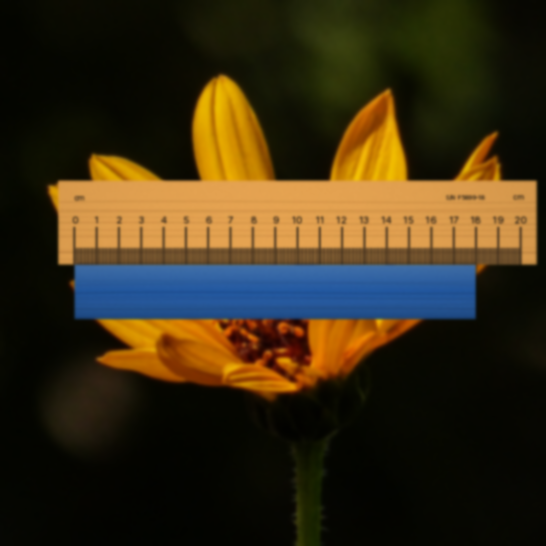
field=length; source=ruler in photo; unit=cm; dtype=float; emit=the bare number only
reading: 18
